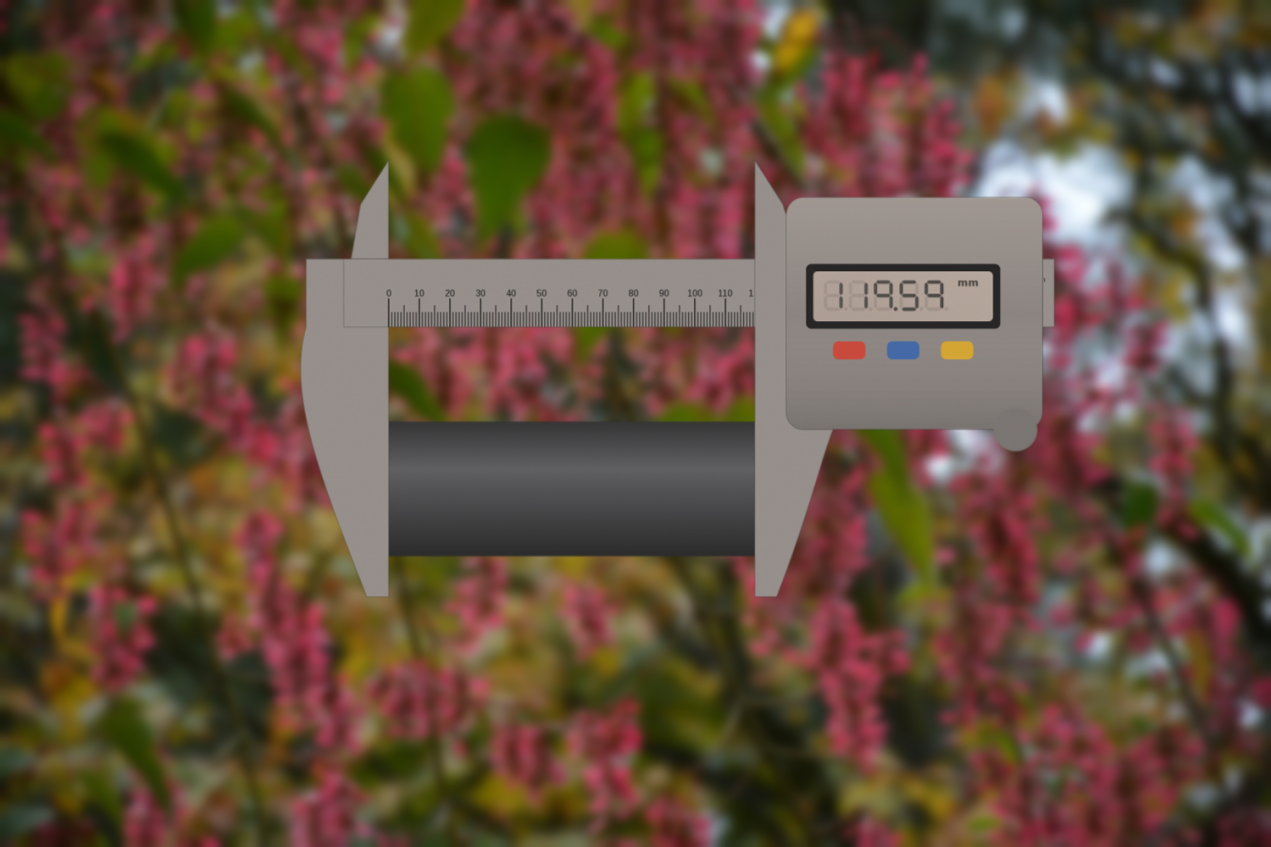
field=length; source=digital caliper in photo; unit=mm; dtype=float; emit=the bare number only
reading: 119.59
